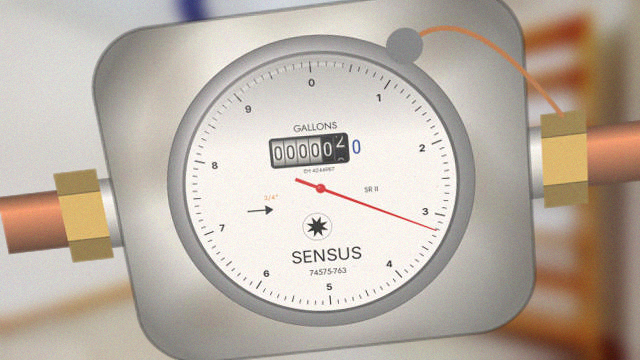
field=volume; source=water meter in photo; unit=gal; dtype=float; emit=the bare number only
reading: 23.2
